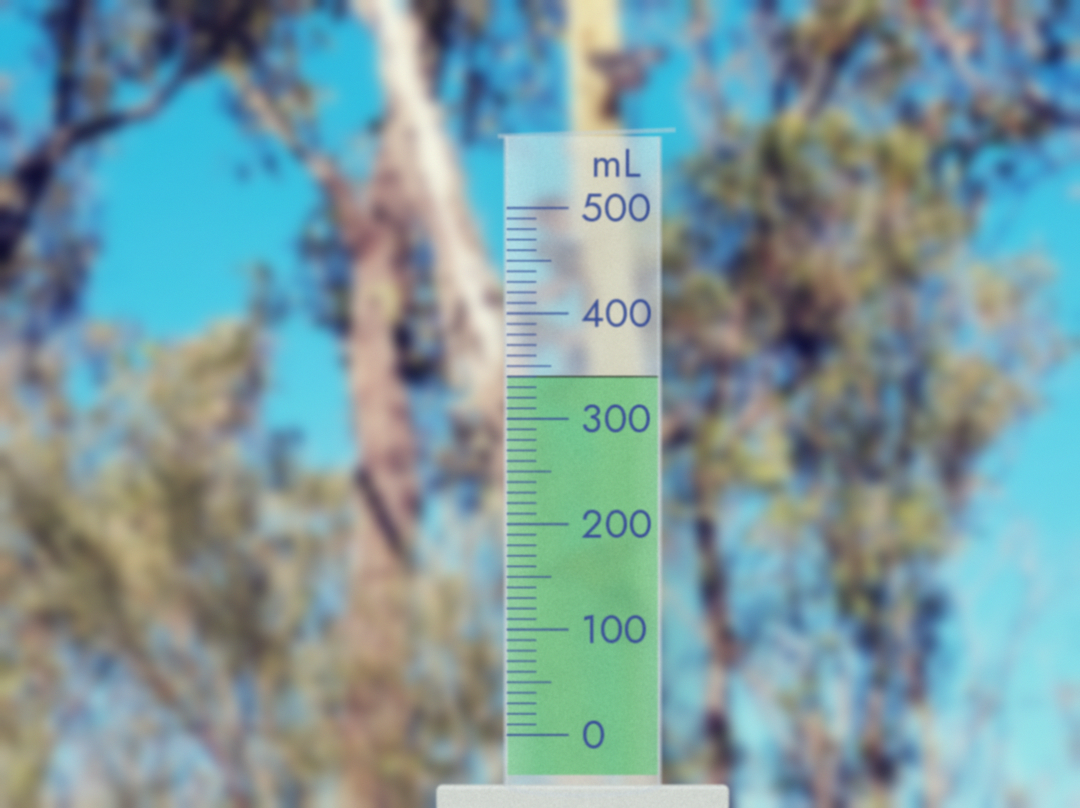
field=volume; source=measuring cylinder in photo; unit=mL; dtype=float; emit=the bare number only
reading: 340
